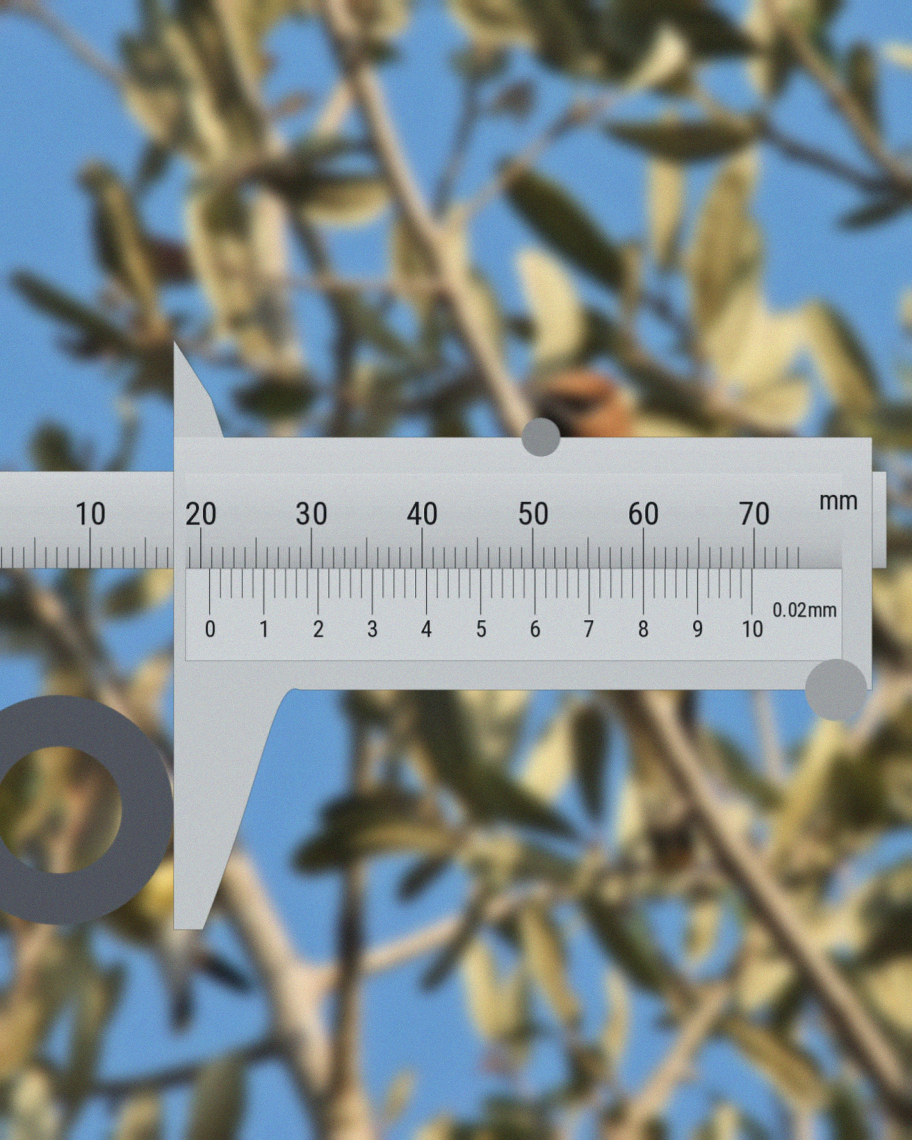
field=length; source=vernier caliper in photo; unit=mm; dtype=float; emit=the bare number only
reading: 20.8
